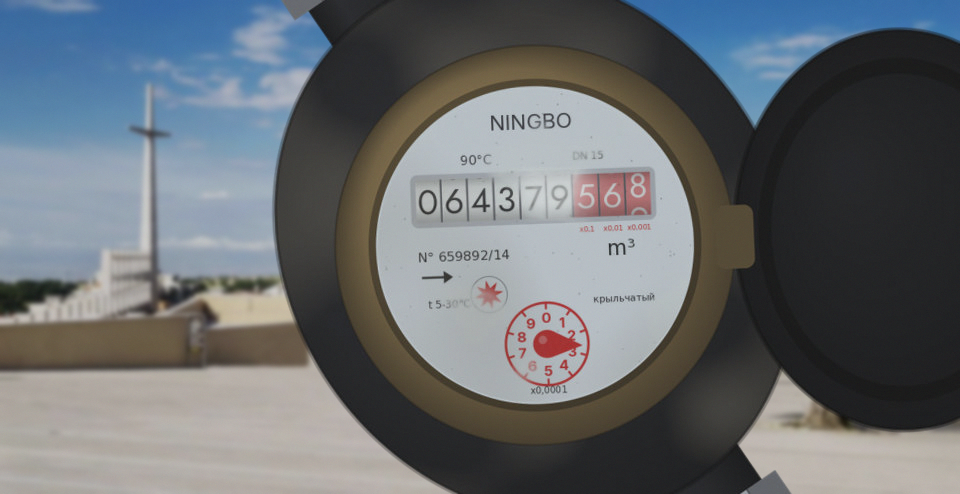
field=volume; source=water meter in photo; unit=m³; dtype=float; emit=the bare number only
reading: 64379.5682
